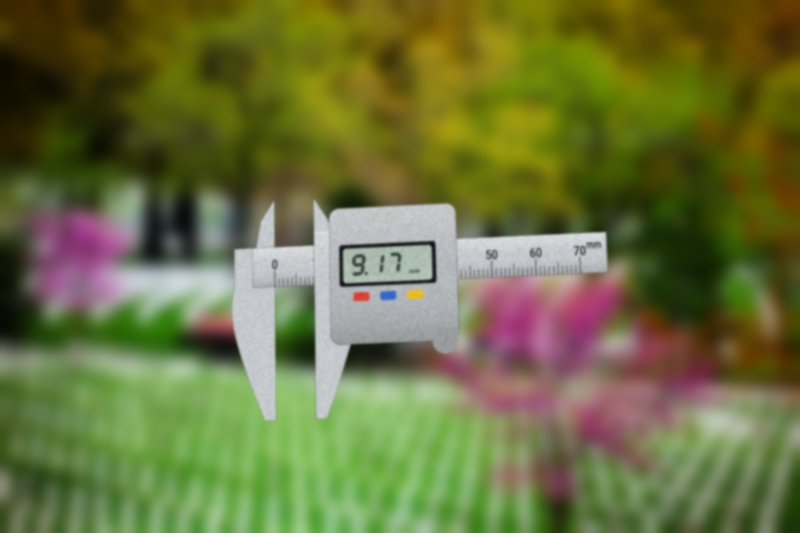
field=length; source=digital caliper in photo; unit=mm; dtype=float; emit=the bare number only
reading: 9.17
